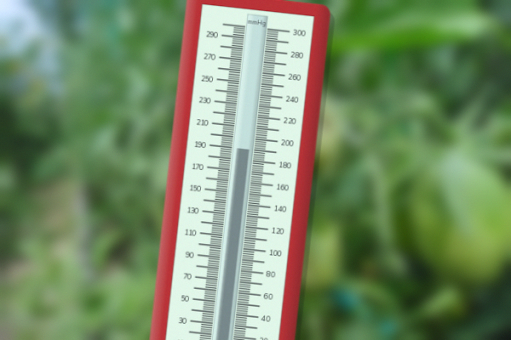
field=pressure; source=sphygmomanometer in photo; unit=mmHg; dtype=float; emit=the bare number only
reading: 190
